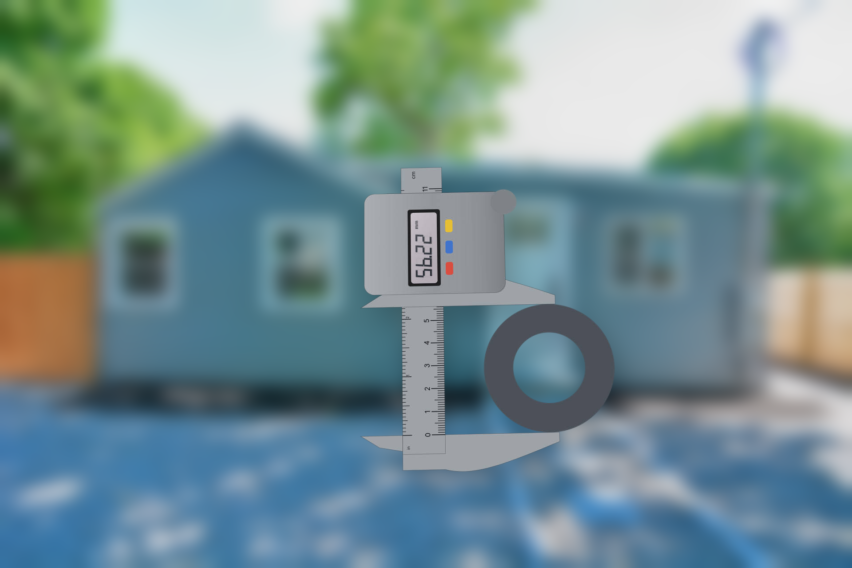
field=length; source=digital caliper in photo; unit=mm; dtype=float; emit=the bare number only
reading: 56.22
